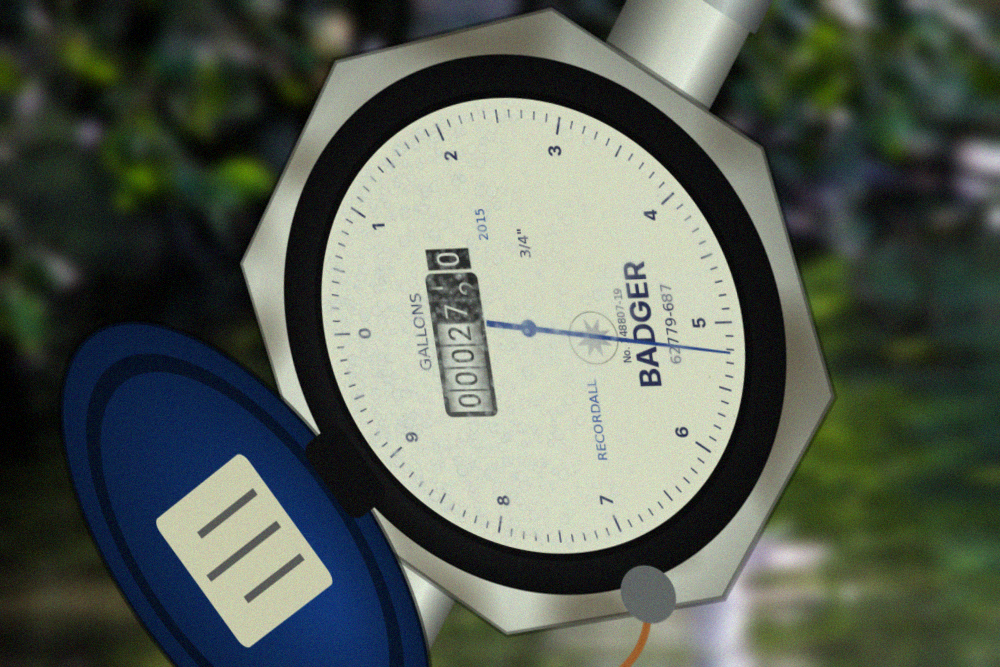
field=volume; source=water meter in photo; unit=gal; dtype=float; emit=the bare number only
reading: 2715.2
